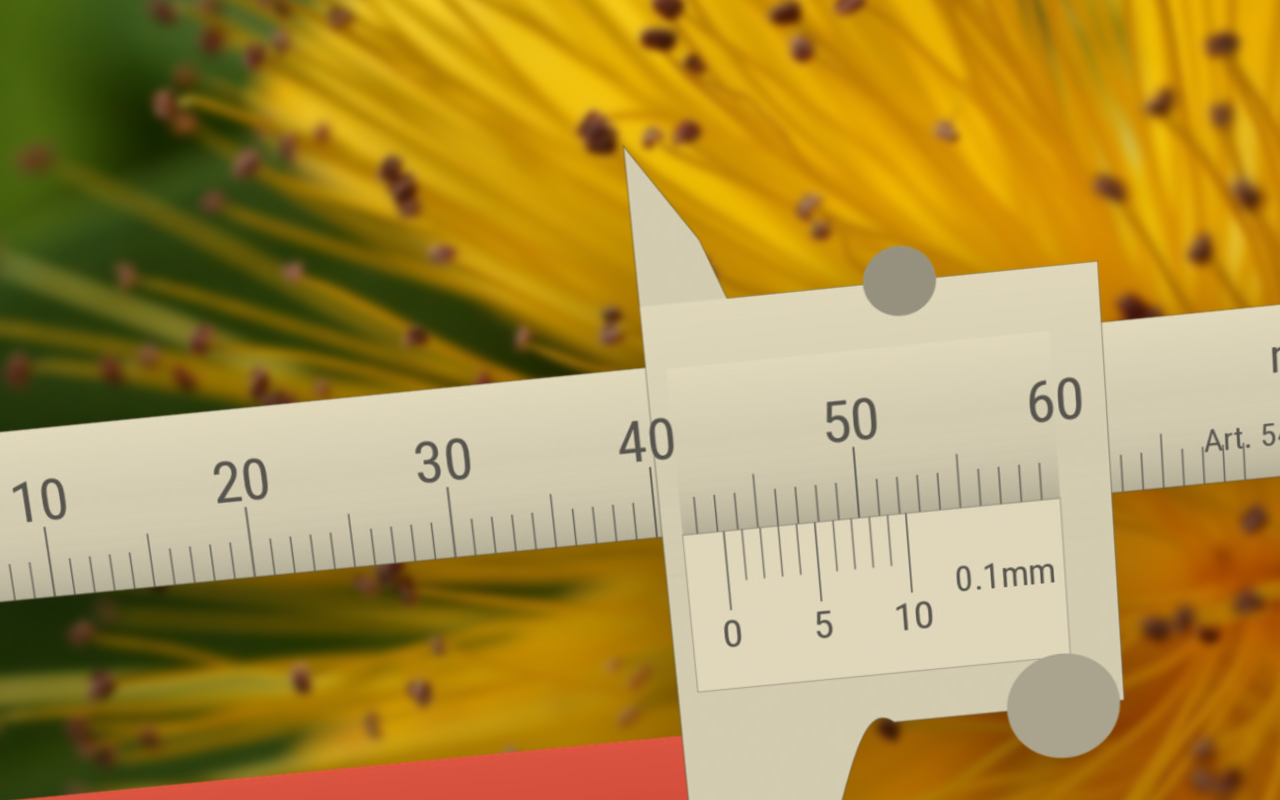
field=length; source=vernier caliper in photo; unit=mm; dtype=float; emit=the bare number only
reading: 43.3
